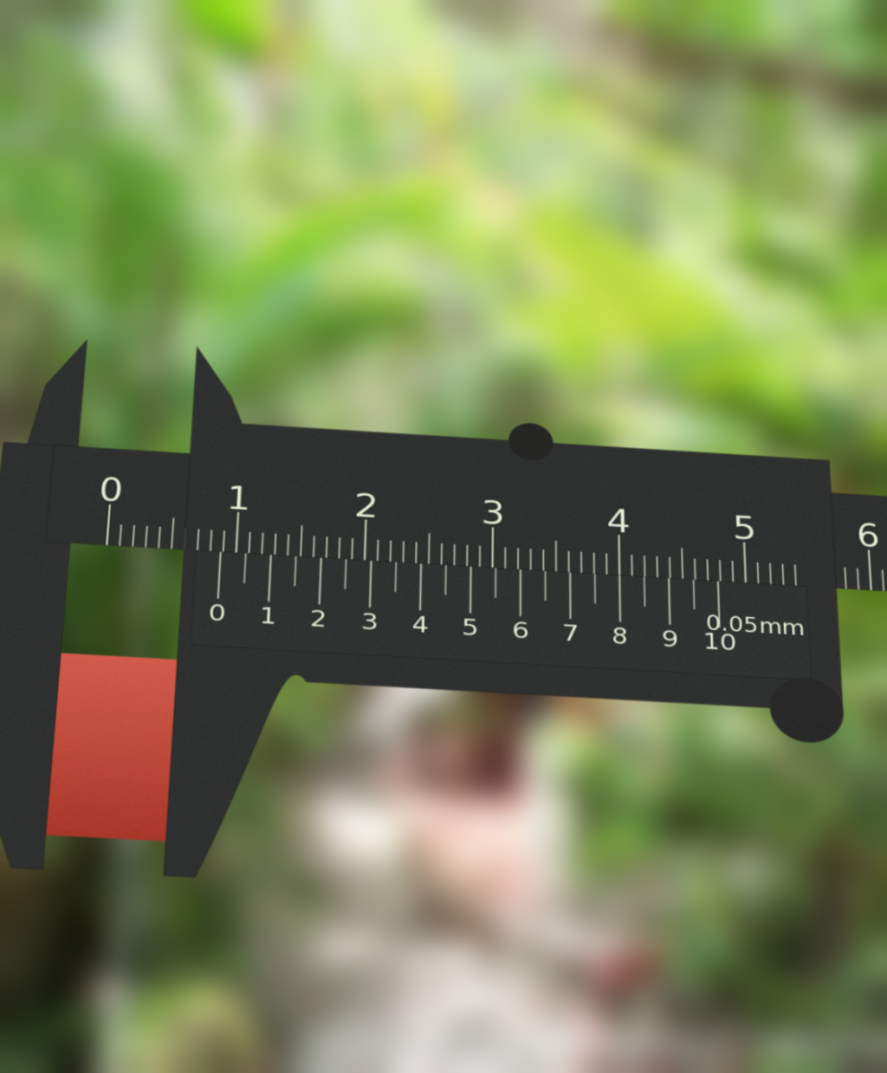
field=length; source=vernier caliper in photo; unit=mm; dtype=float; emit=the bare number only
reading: 8.8
